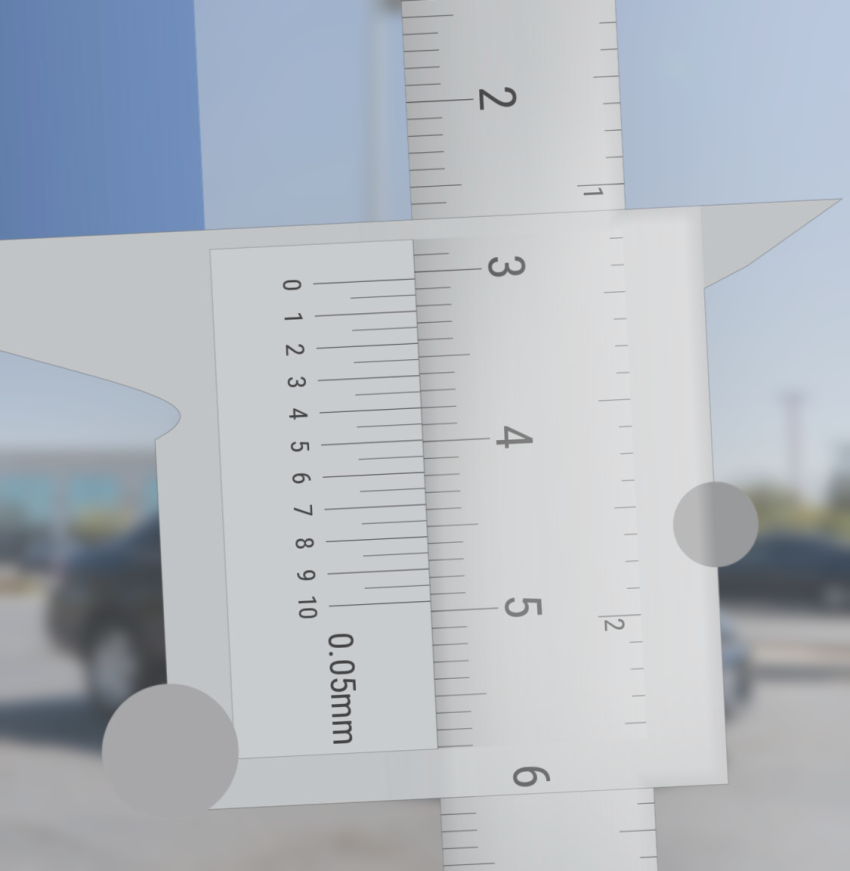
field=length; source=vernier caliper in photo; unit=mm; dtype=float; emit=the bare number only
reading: 30.4
